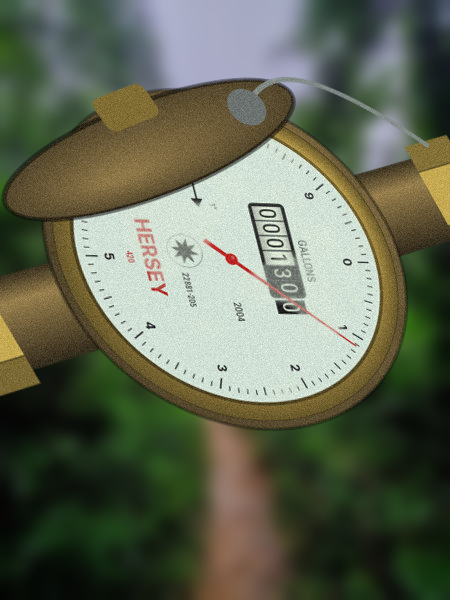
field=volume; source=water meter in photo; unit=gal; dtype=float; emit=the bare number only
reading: 1301.1
